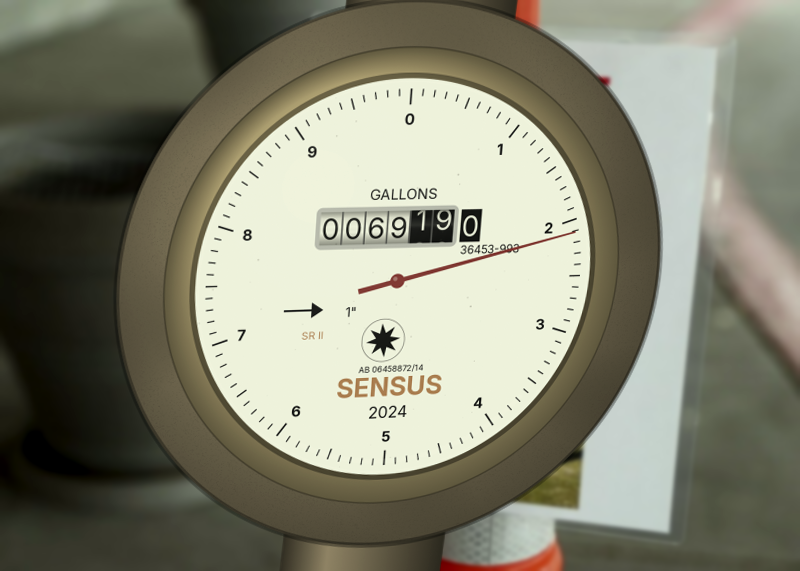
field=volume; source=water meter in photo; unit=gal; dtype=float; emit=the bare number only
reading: 69192.1
